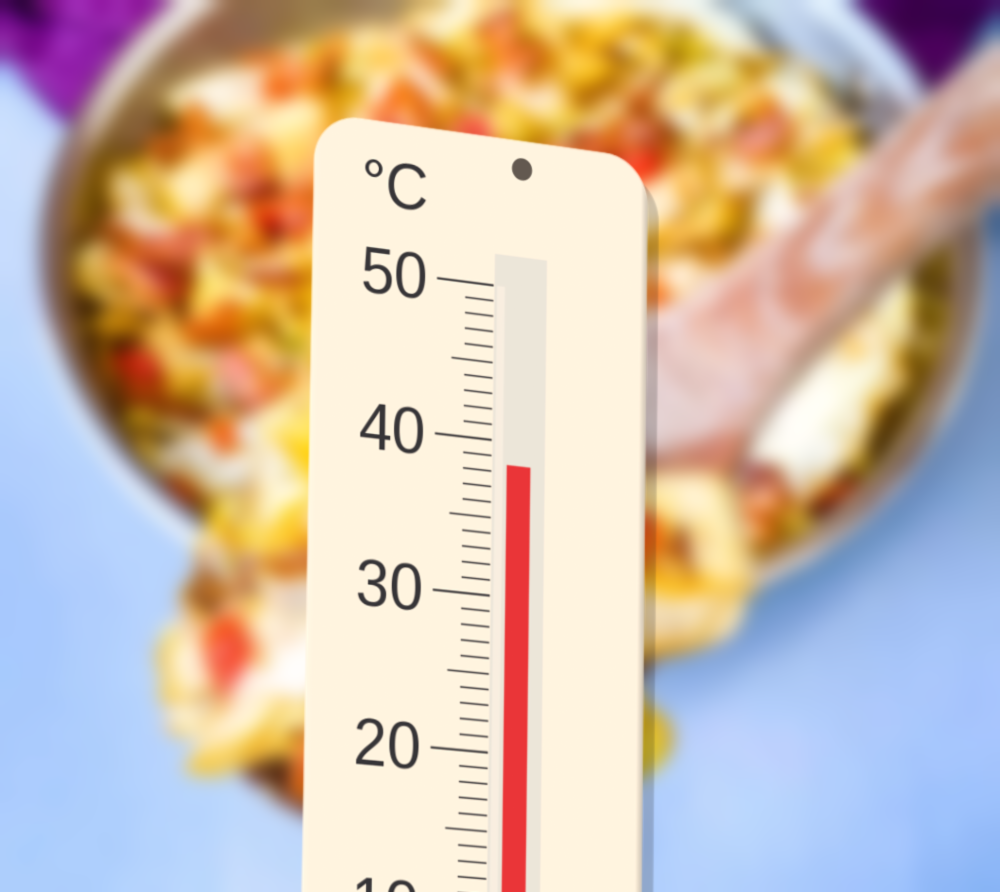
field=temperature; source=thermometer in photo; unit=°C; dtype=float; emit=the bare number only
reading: 38.5
